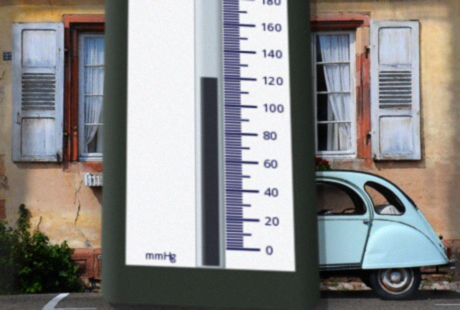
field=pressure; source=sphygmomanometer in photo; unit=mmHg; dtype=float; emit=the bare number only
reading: 120
